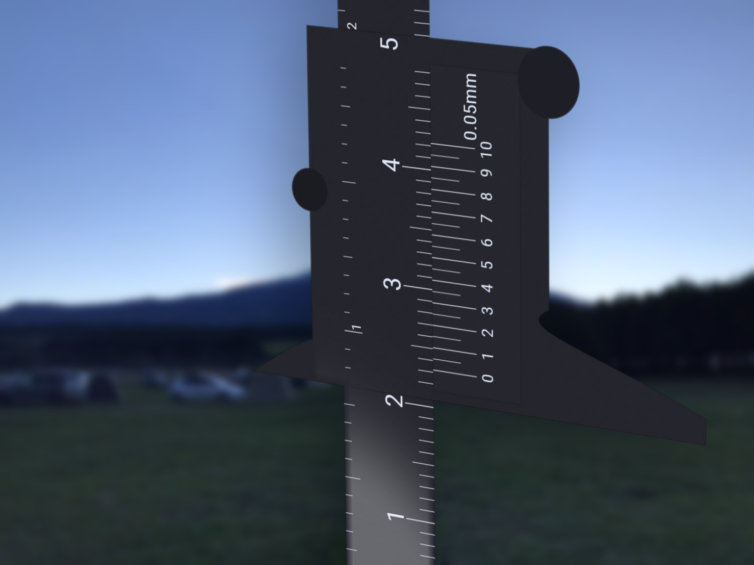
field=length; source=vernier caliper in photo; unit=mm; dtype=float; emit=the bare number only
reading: 23.2
